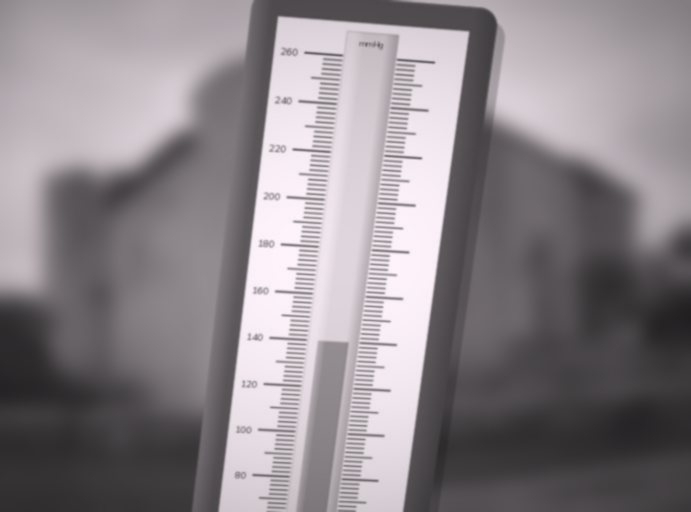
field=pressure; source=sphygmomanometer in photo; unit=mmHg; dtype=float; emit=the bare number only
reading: 140
